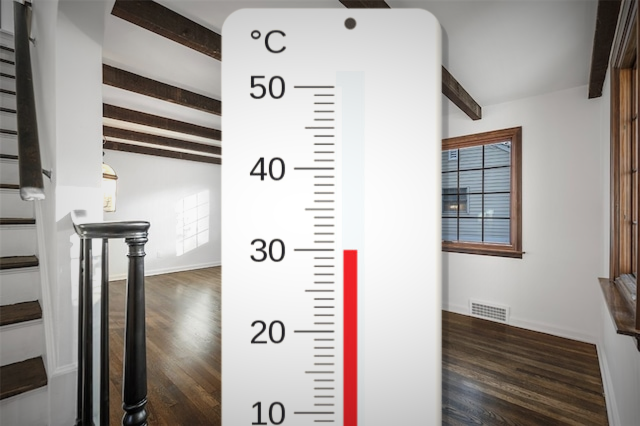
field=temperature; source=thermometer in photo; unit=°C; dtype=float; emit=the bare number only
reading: 30
